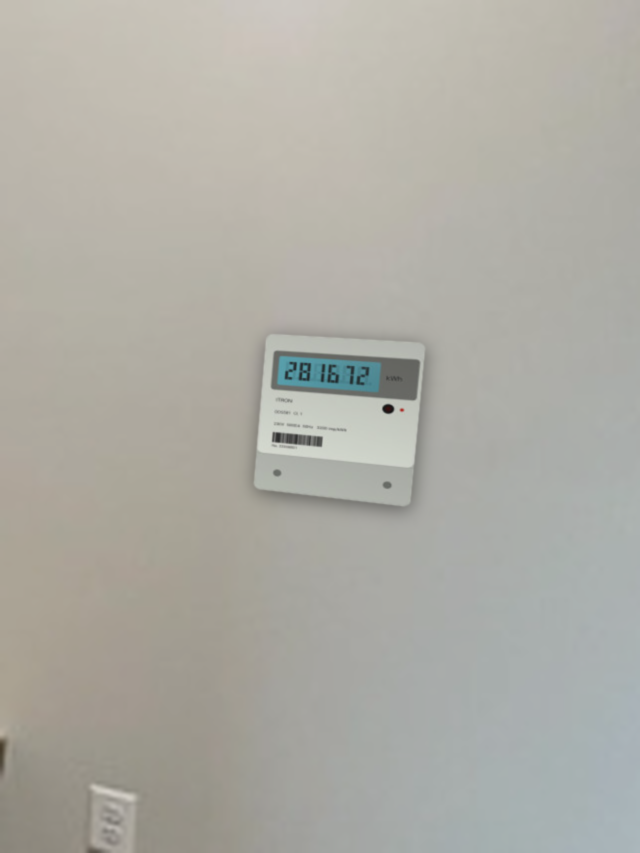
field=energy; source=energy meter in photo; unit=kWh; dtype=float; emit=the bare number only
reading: 281672
